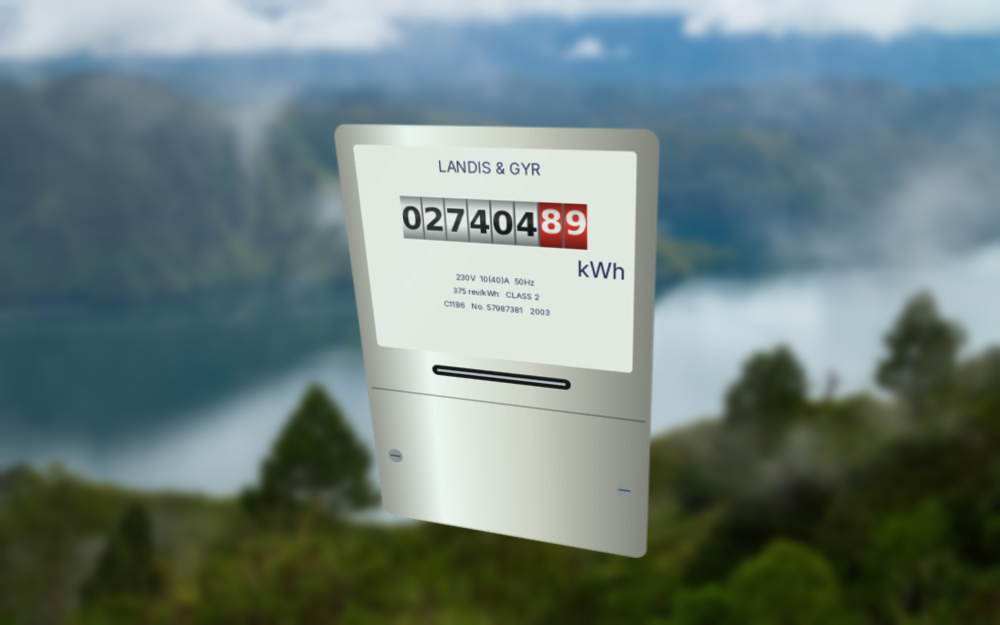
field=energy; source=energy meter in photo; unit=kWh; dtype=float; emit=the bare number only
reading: 27404.89
